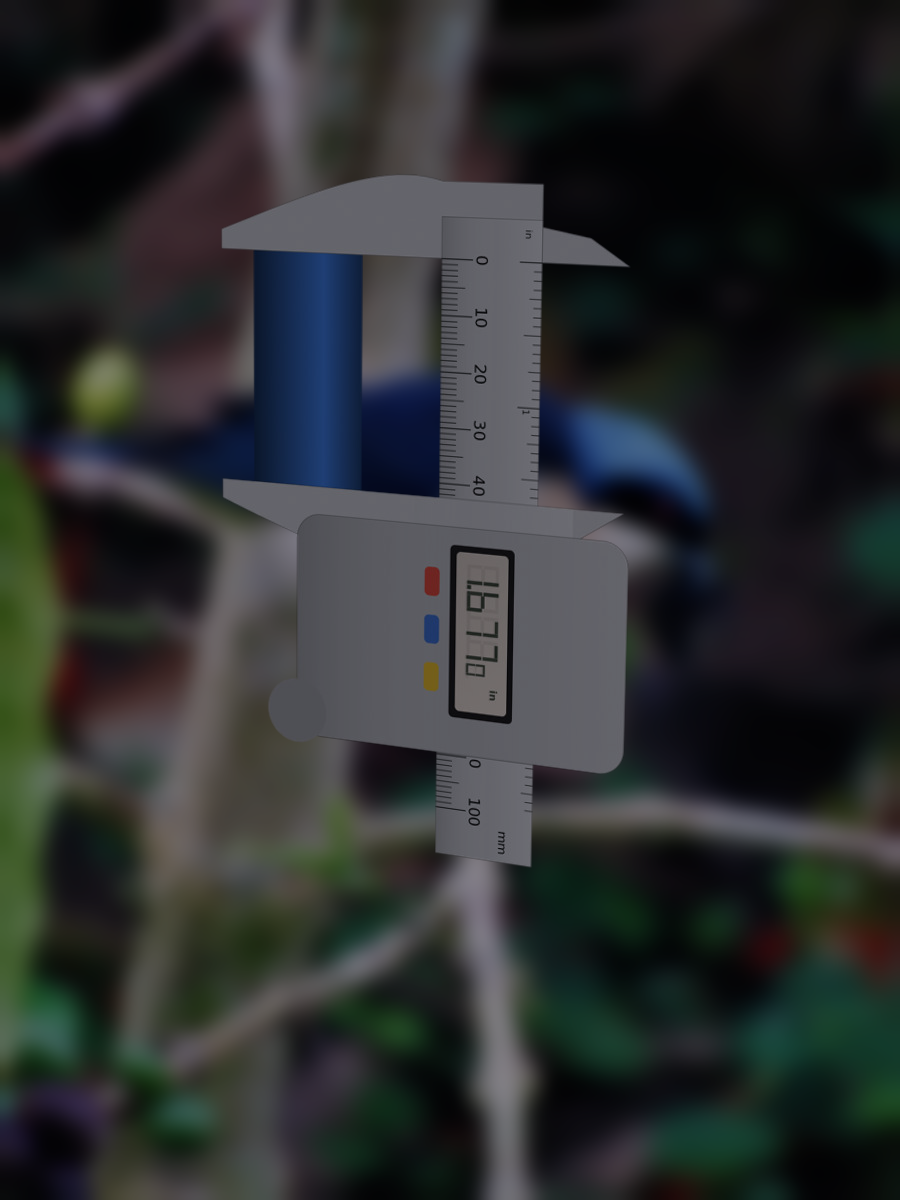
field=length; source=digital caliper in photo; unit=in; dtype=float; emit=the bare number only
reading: 1.6770
